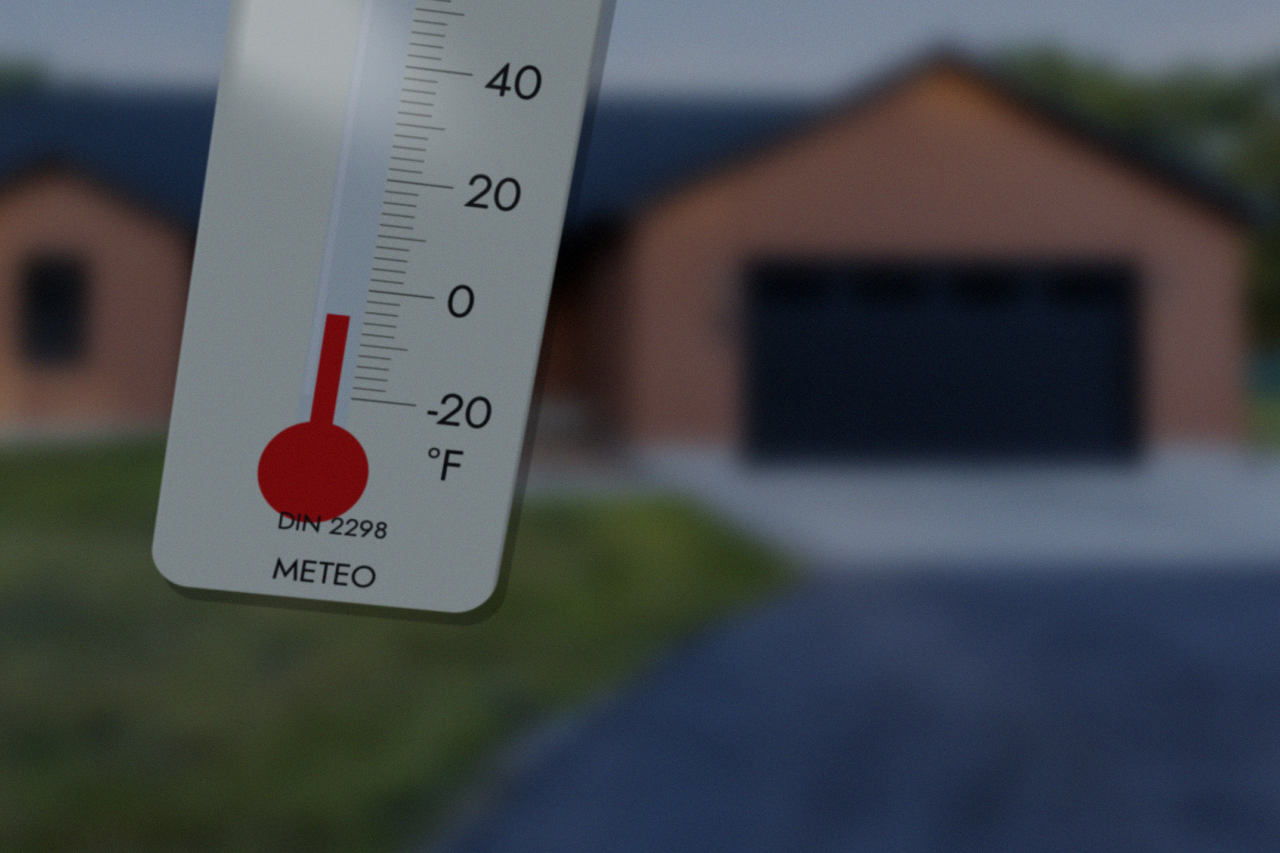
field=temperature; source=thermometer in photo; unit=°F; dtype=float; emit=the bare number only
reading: -5
